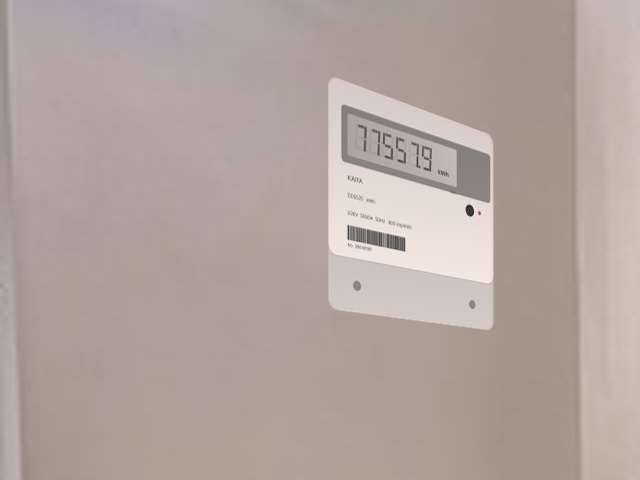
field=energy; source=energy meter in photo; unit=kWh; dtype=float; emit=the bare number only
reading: 77557.9
